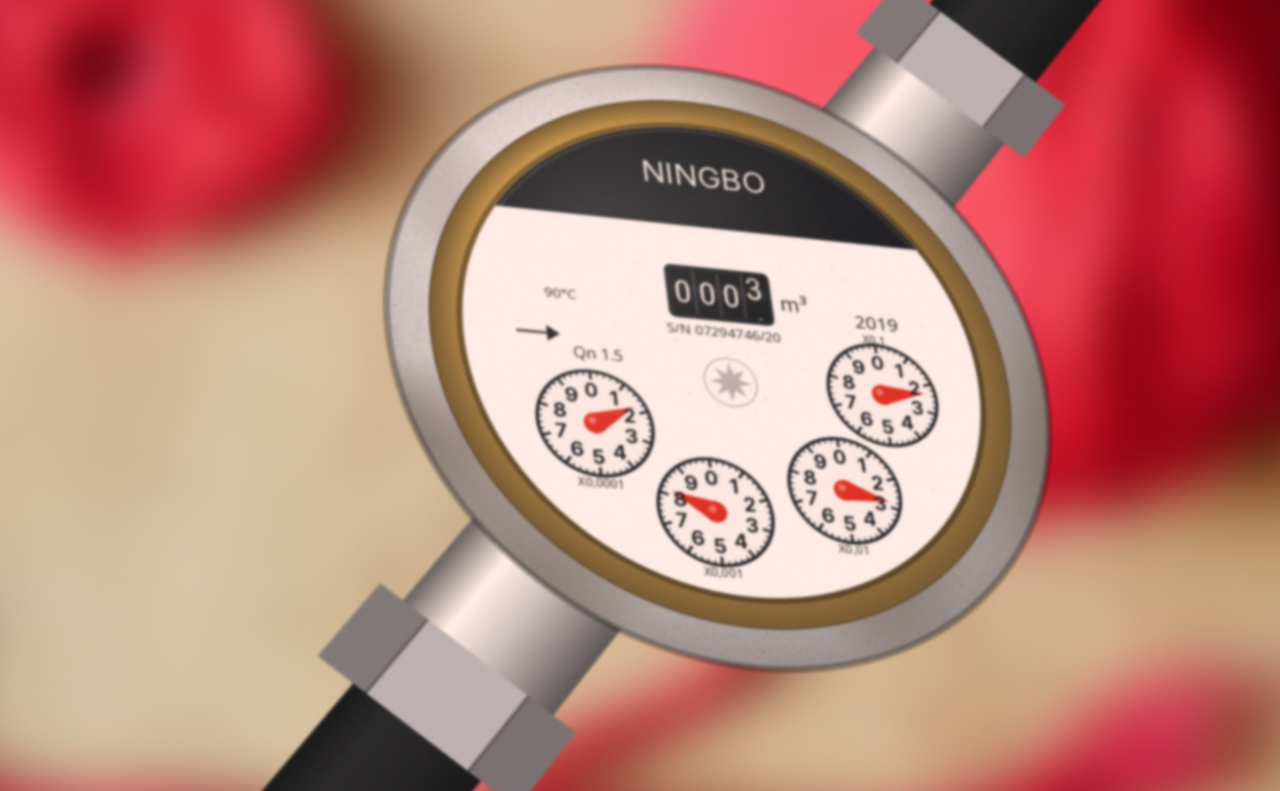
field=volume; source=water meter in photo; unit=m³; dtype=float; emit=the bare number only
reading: 3.2281
